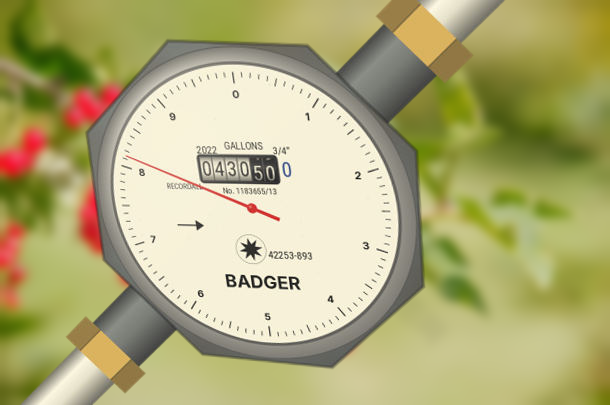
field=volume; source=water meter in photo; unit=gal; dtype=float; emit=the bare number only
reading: 430498.1
